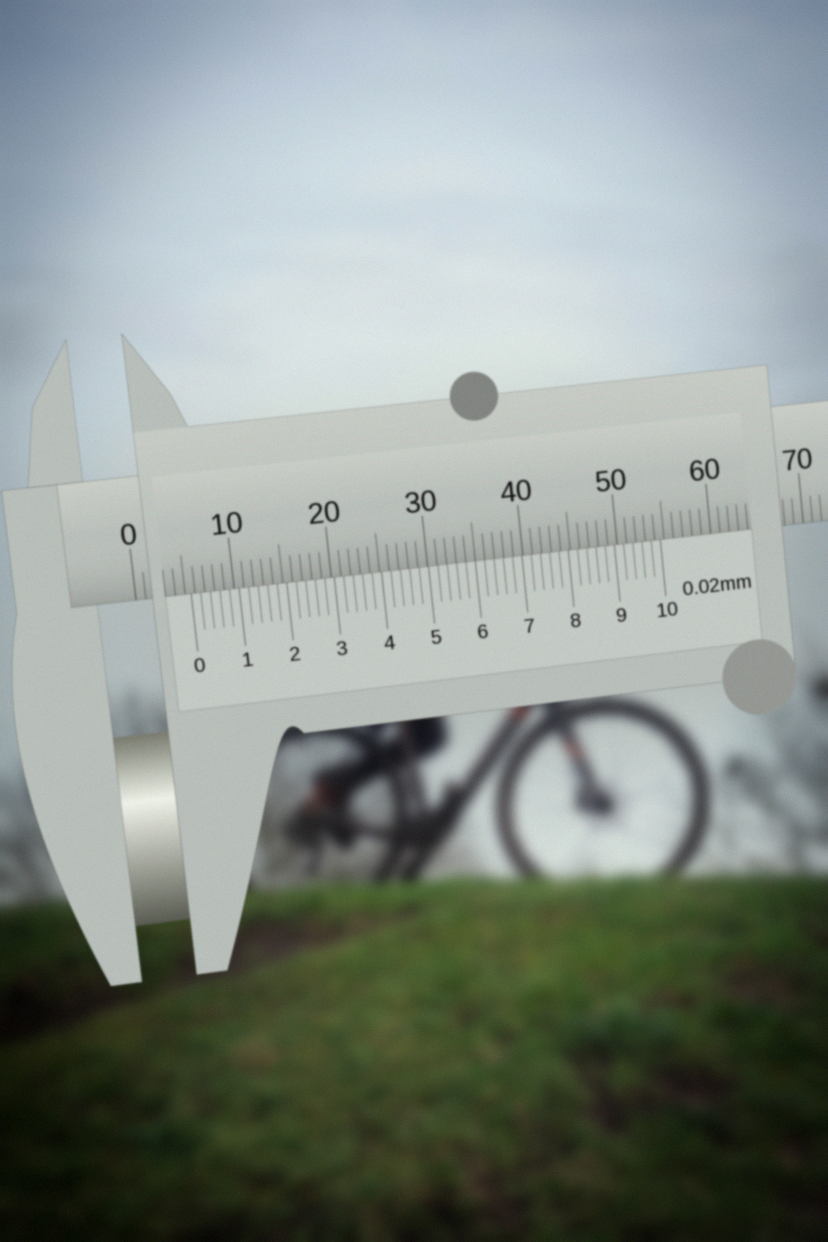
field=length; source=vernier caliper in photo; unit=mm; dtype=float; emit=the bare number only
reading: 5.6
